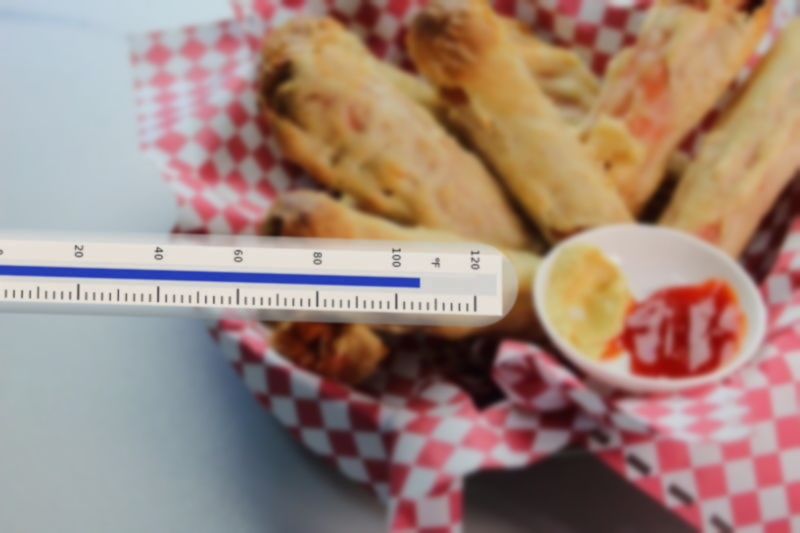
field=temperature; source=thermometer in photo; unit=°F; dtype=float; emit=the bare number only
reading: 106
